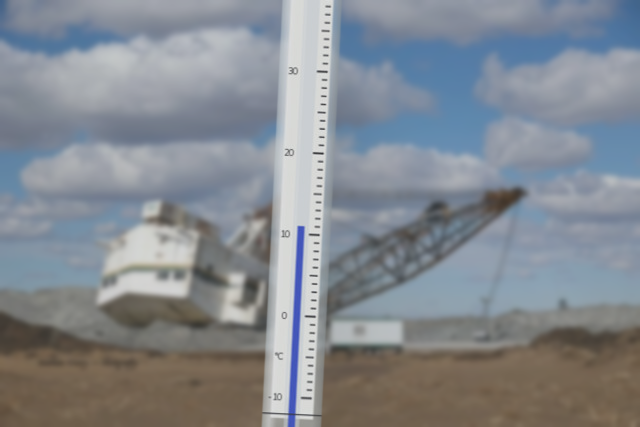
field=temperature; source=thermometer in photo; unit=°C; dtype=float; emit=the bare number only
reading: 11
